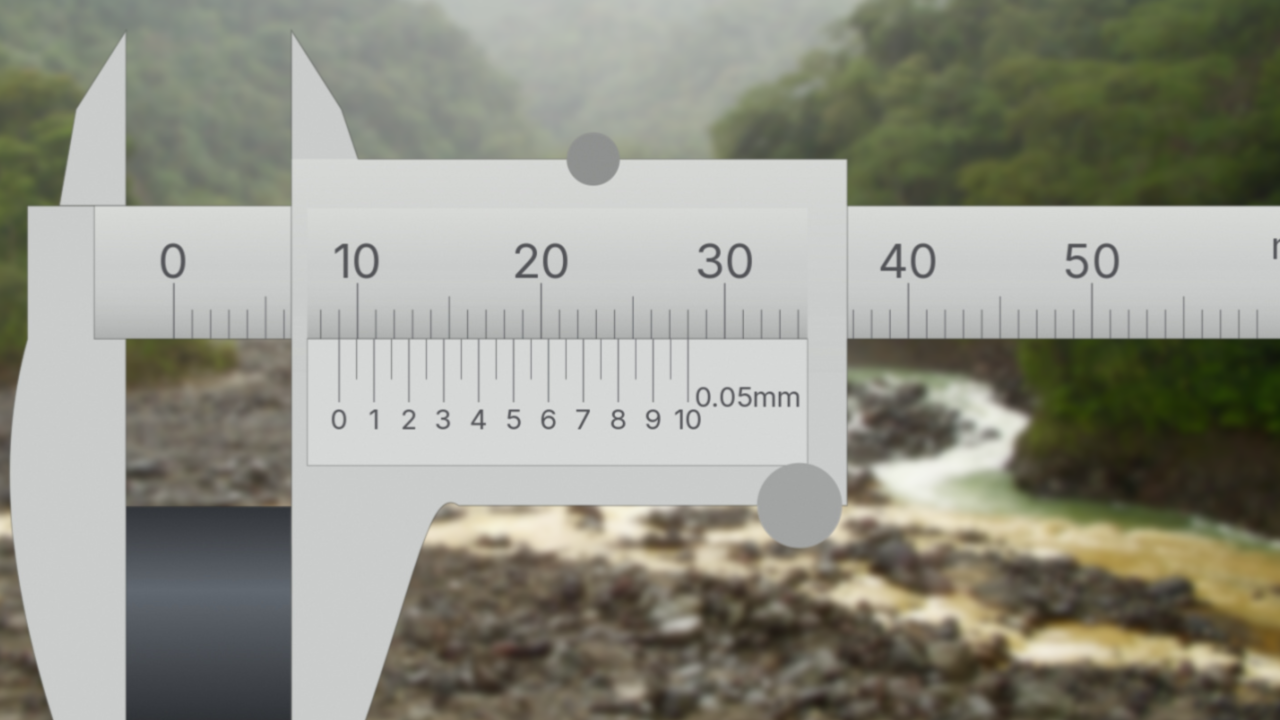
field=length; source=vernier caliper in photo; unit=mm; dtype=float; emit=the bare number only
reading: 9.0
